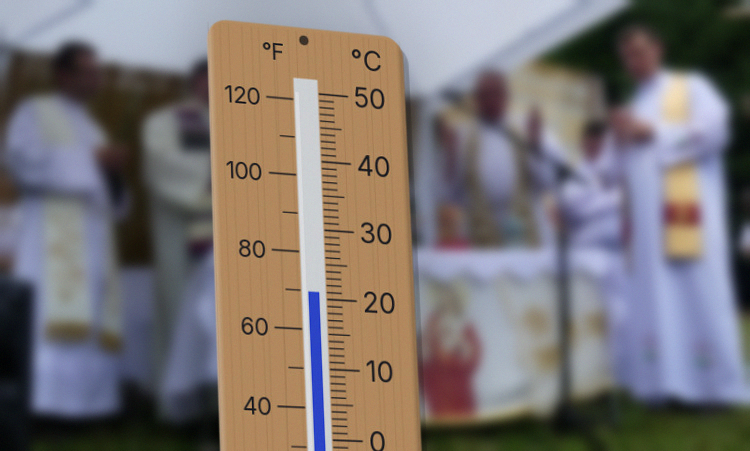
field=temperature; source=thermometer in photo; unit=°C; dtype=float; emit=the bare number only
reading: 21
